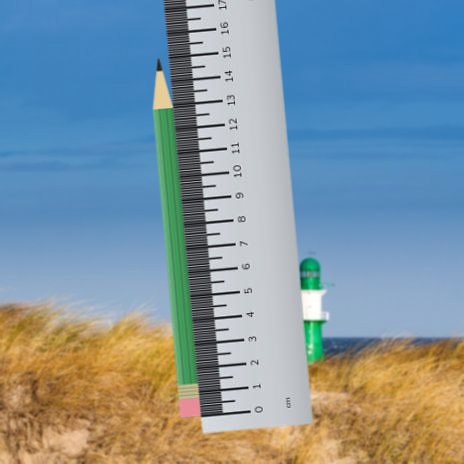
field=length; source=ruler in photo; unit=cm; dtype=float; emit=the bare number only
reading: 15
